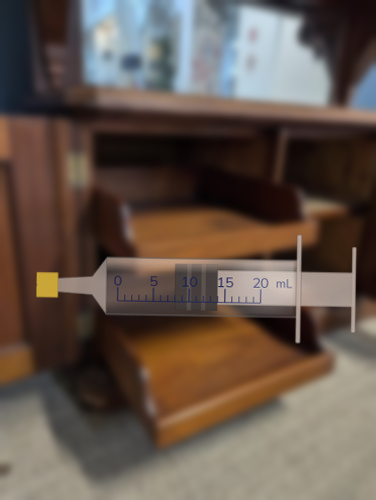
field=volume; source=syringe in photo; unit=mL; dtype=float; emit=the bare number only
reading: 8
